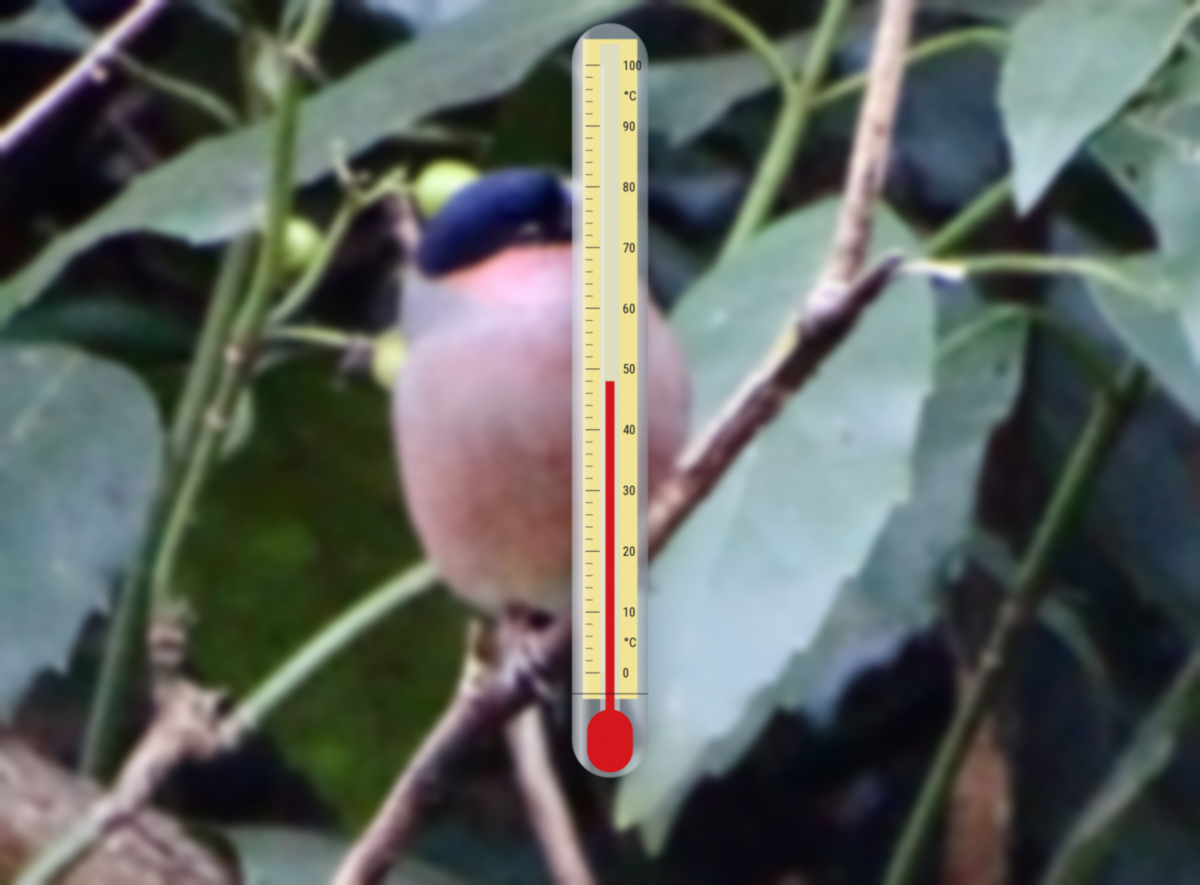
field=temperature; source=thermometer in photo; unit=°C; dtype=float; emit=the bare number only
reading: 48
